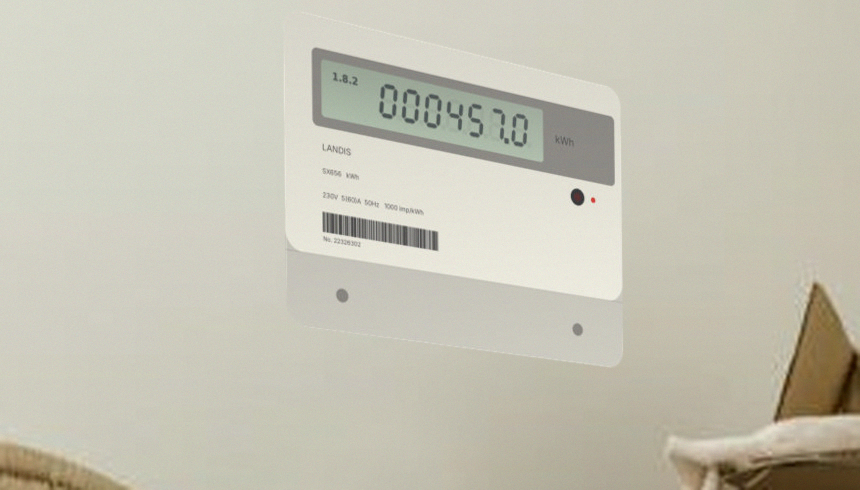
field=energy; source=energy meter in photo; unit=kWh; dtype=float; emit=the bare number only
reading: 457.0
